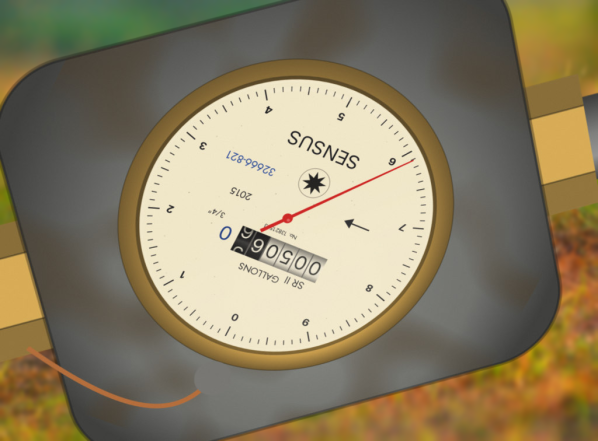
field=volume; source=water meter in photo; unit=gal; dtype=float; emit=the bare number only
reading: 50656.1
